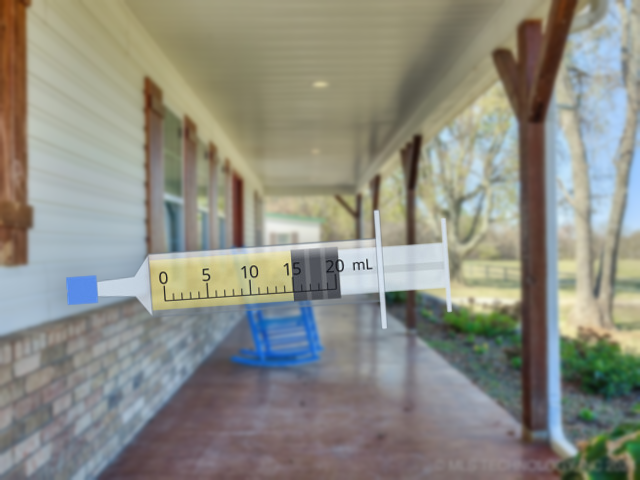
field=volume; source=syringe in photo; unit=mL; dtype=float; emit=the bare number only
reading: 15
